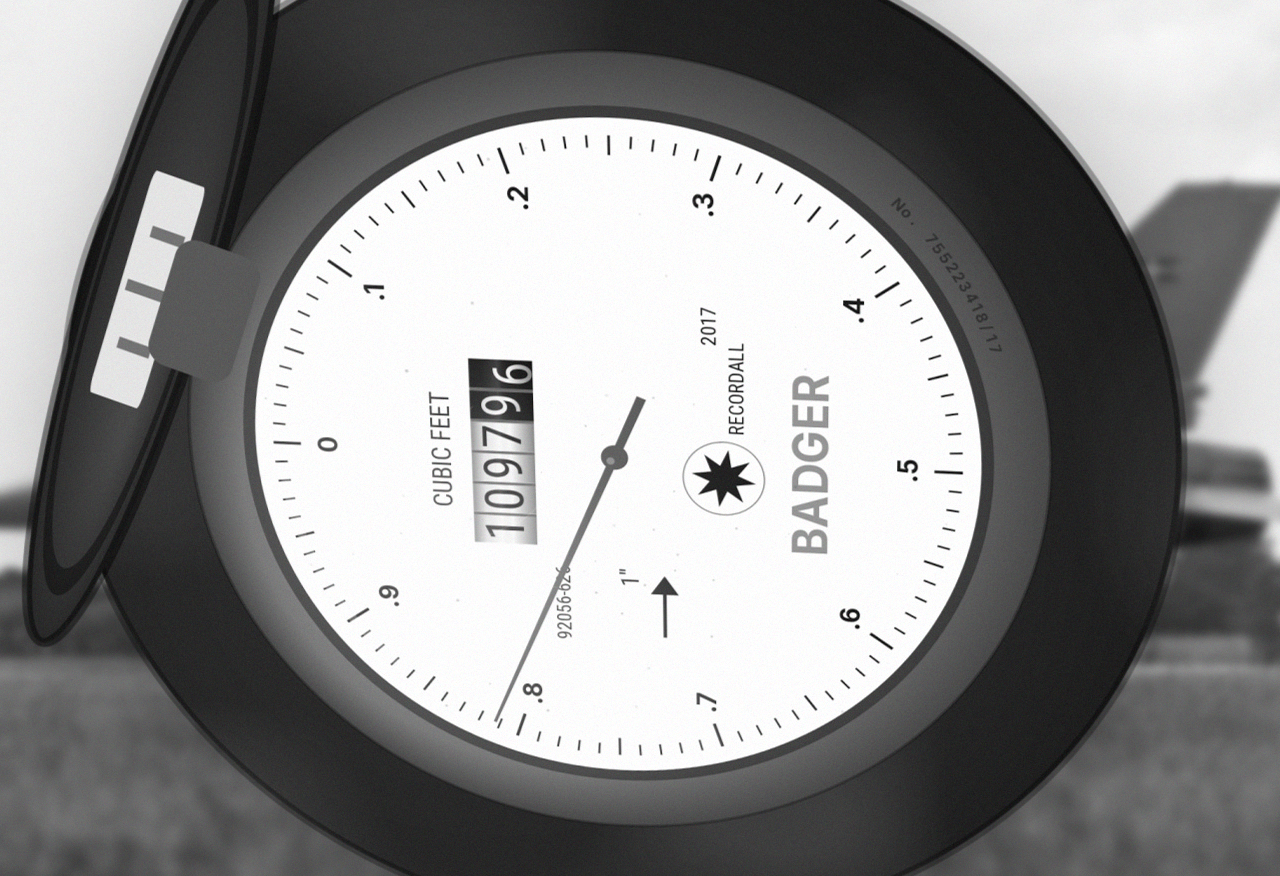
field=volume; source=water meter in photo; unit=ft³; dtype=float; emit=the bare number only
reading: 109795.81
